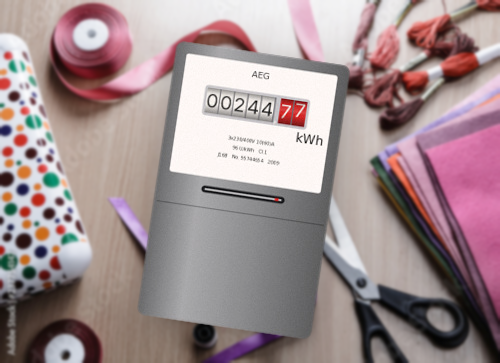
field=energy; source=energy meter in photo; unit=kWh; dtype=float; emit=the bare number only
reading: 244.77
